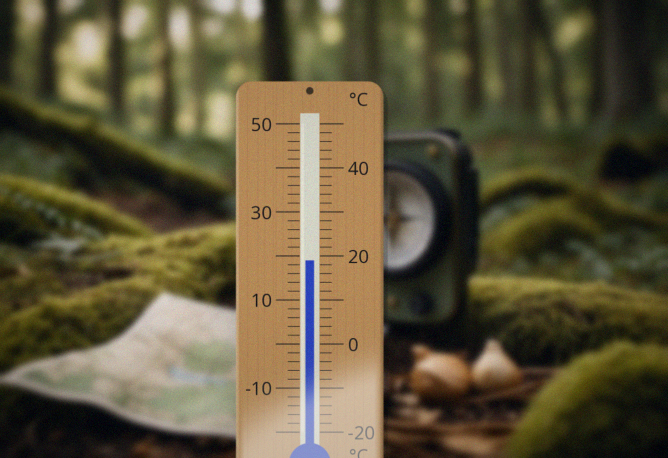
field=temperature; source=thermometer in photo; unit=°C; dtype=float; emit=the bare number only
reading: 19
